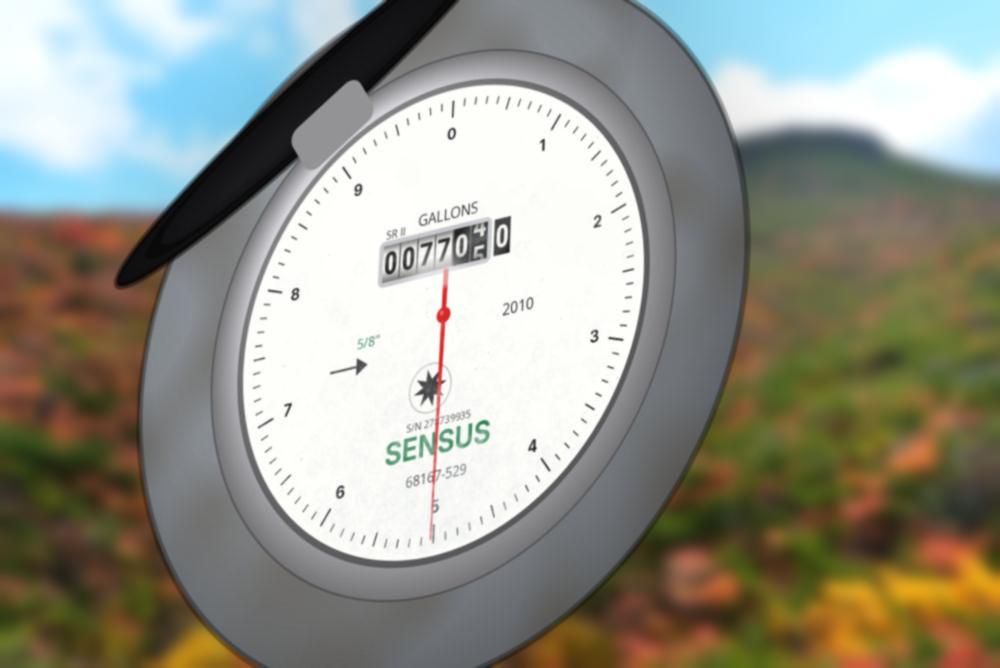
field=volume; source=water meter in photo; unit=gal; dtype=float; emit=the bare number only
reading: 77045.0
